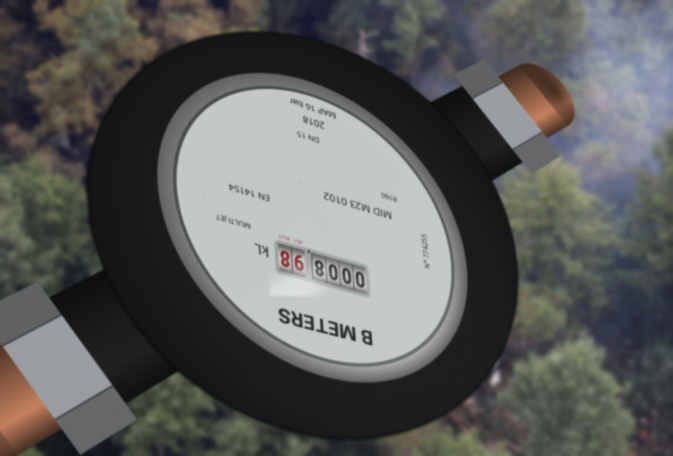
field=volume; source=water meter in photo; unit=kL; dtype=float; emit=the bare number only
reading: 8.98
